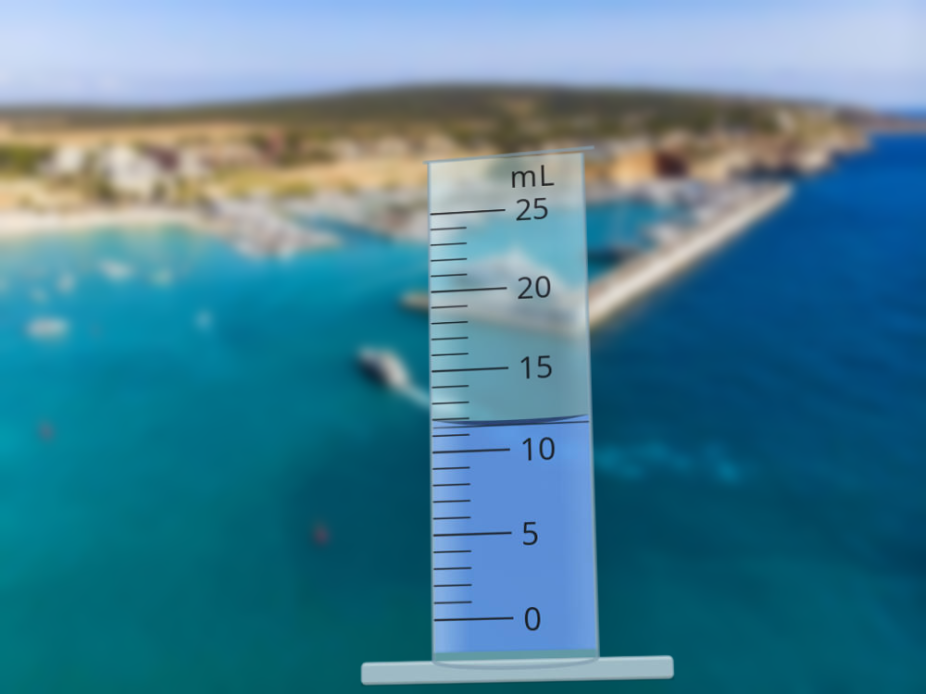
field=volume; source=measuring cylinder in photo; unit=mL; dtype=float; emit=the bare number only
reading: 11.5
